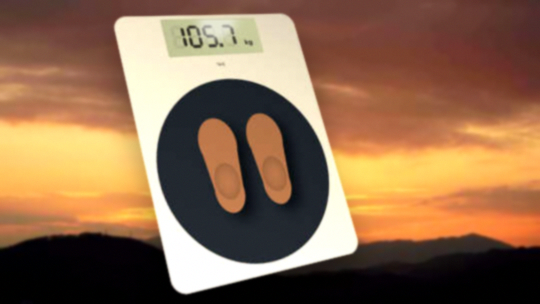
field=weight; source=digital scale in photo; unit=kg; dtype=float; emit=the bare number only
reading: 105.7
